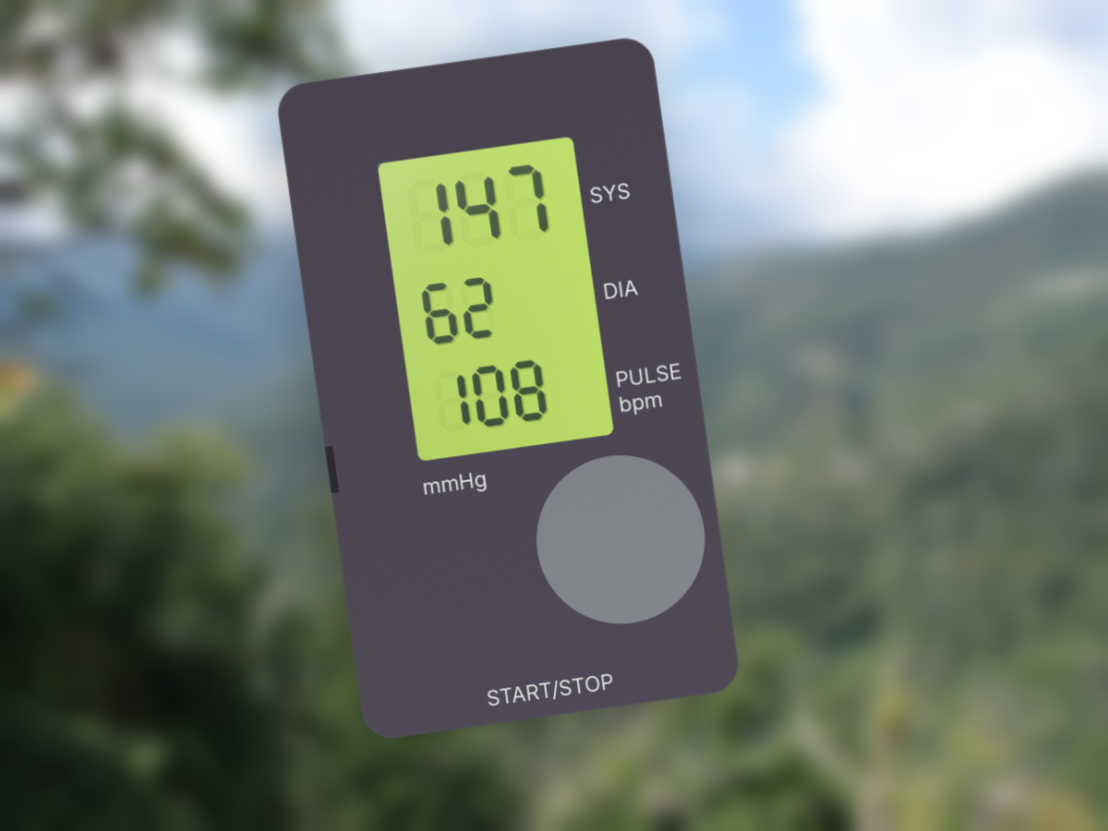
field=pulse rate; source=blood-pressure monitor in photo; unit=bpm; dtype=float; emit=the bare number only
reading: 108
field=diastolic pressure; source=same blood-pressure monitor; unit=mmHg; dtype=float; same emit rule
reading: 62
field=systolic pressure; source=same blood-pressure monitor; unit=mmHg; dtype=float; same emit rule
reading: 147
